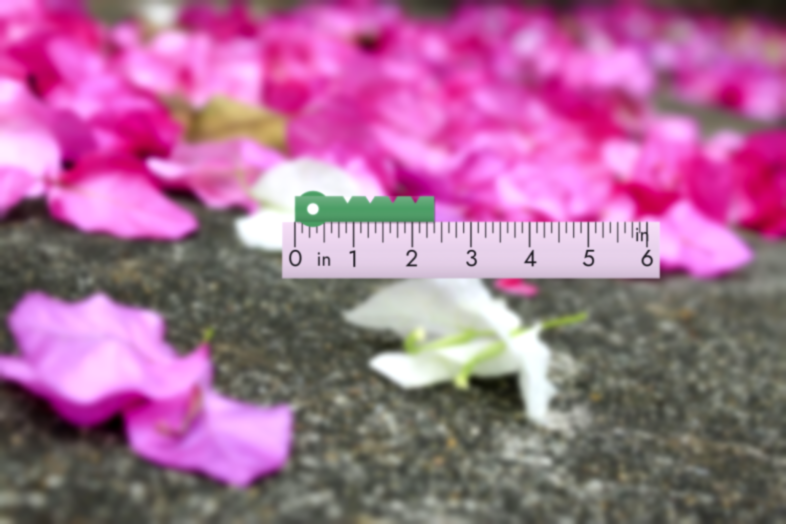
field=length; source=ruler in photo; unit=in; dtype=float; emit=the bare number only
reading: 2.375
